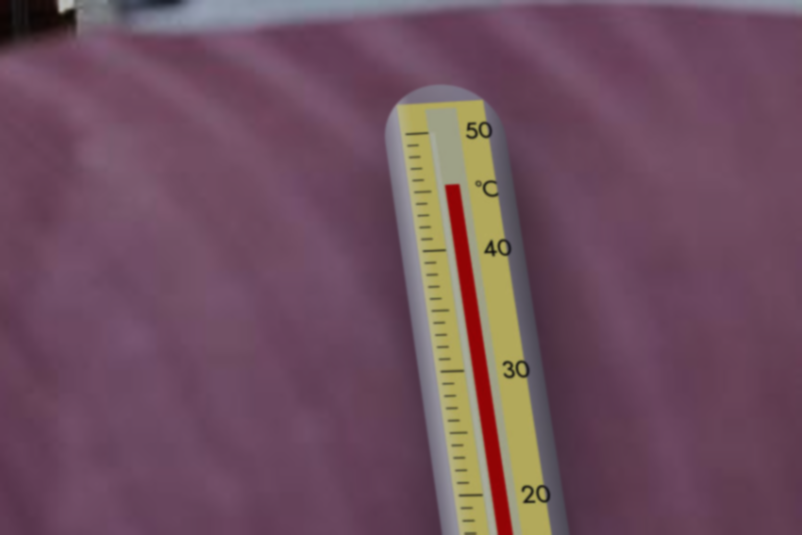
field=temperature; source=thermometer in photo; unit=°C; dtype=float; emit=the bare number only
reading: 45.5
